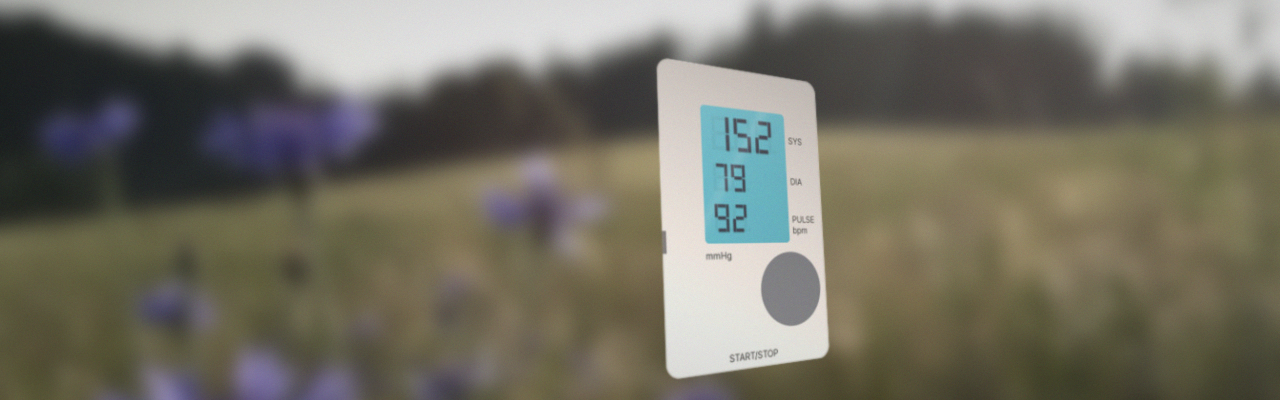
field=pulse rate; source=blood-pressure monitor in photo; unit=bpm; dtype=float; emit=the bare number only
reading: 92
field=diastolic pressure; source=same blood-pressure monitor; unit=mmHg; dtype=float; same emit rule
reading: 79
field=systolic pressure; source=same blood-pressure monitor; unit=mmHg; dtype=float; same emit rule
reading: 152
